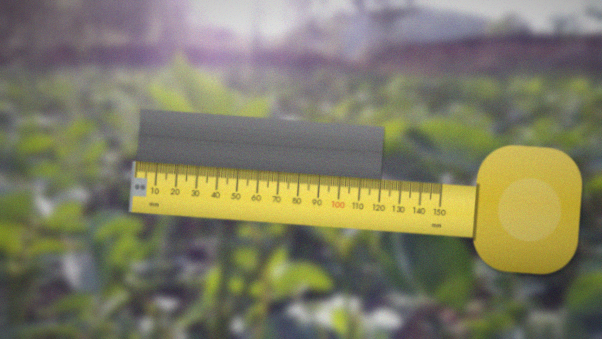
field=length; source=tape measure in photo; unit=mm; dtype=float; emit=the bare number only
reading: 120
